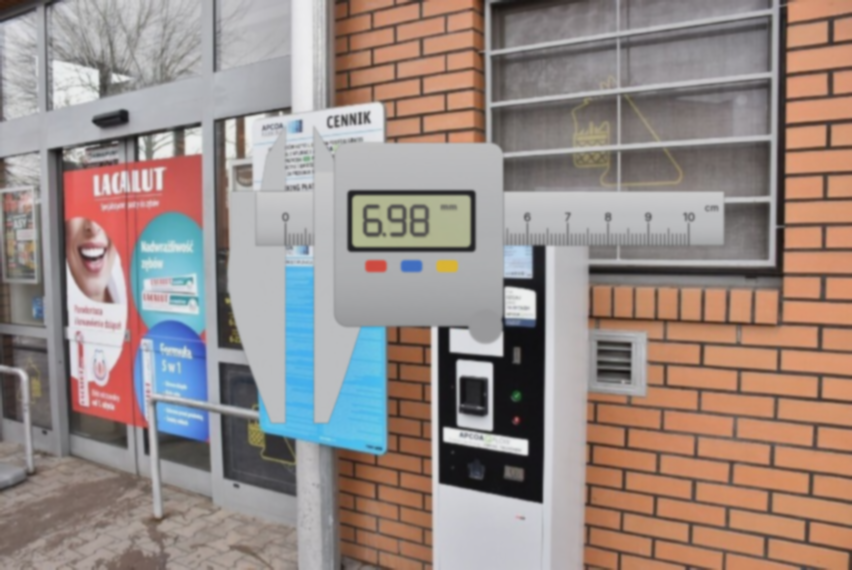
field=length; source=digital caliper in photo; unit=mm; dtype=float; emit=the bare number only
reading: 6.98
